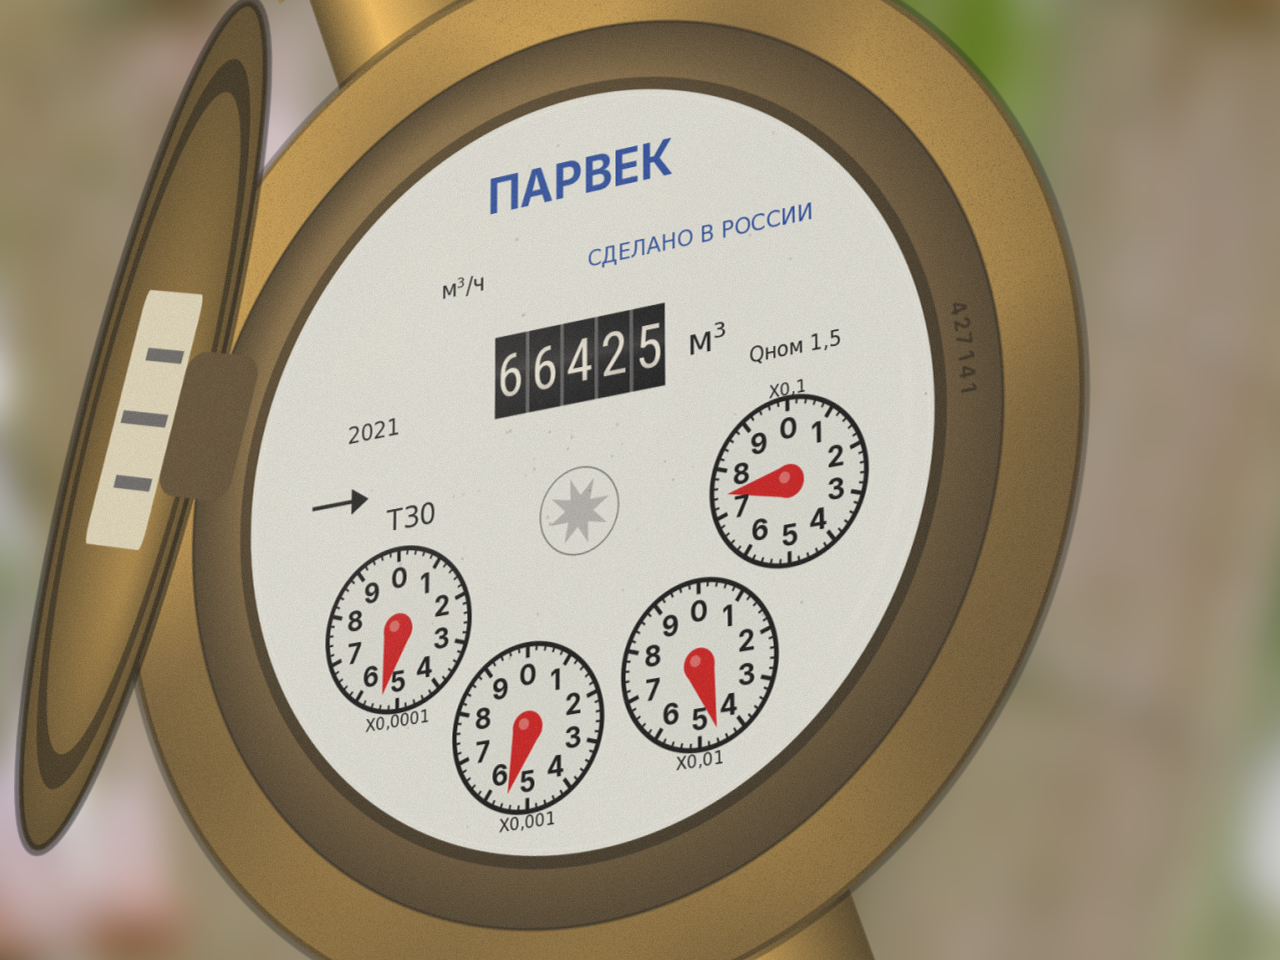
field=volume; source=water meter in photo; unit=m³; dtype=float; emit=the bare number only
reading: 66425.7455
